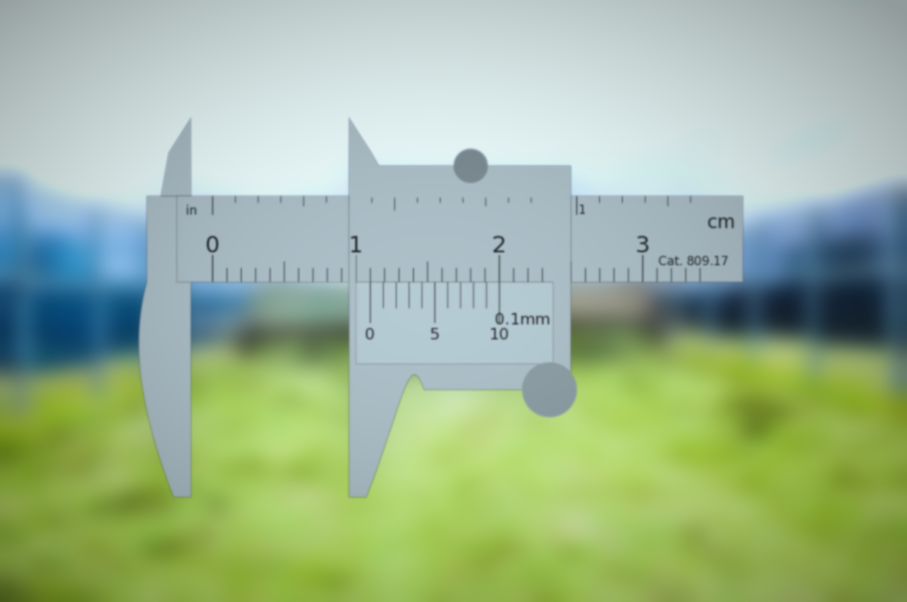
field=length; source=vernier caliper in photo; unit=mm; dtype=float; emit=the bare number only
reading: 11.0
